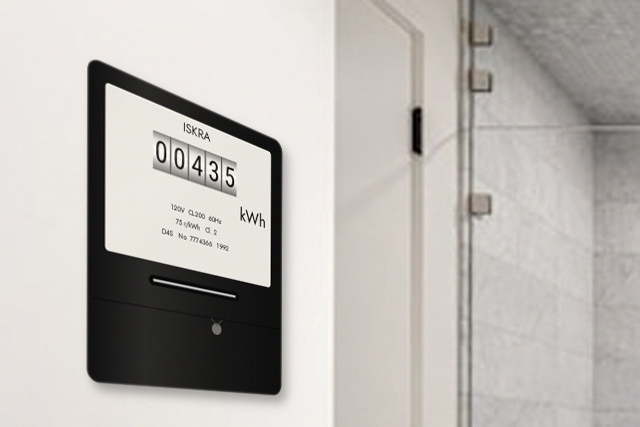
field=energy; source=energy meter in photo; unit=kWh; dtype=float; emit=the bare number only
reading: 435
